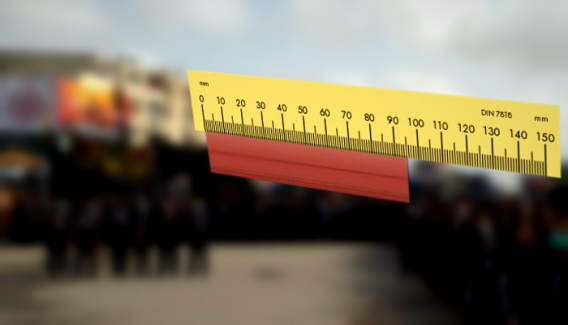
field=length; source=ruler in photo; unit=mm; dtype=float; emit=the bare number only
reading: 95
